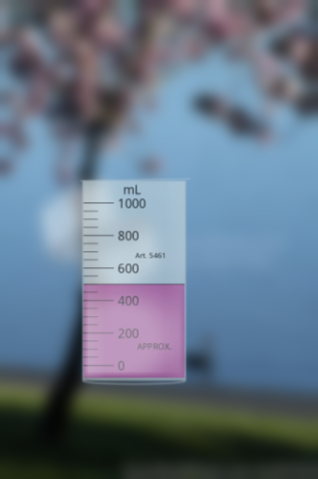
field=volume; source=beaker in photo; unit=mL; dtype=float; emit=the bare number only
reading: 500
